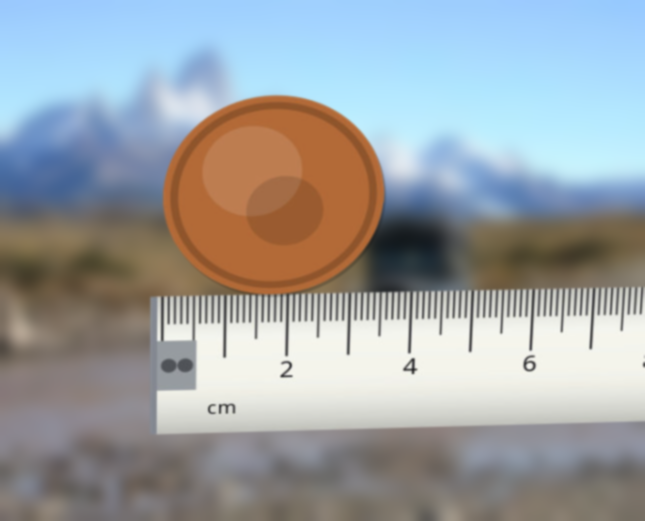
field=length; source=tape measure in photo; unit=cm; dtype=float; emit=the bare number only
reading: 3.5
